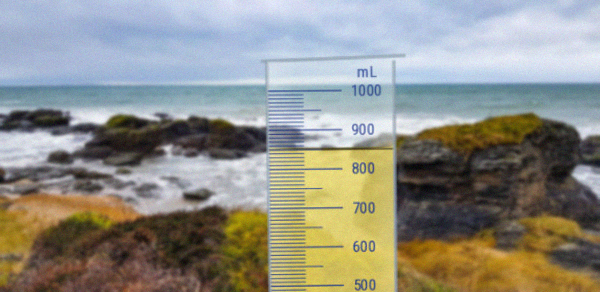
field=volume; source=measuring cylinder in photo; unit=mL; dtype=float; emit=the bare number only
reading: 850
